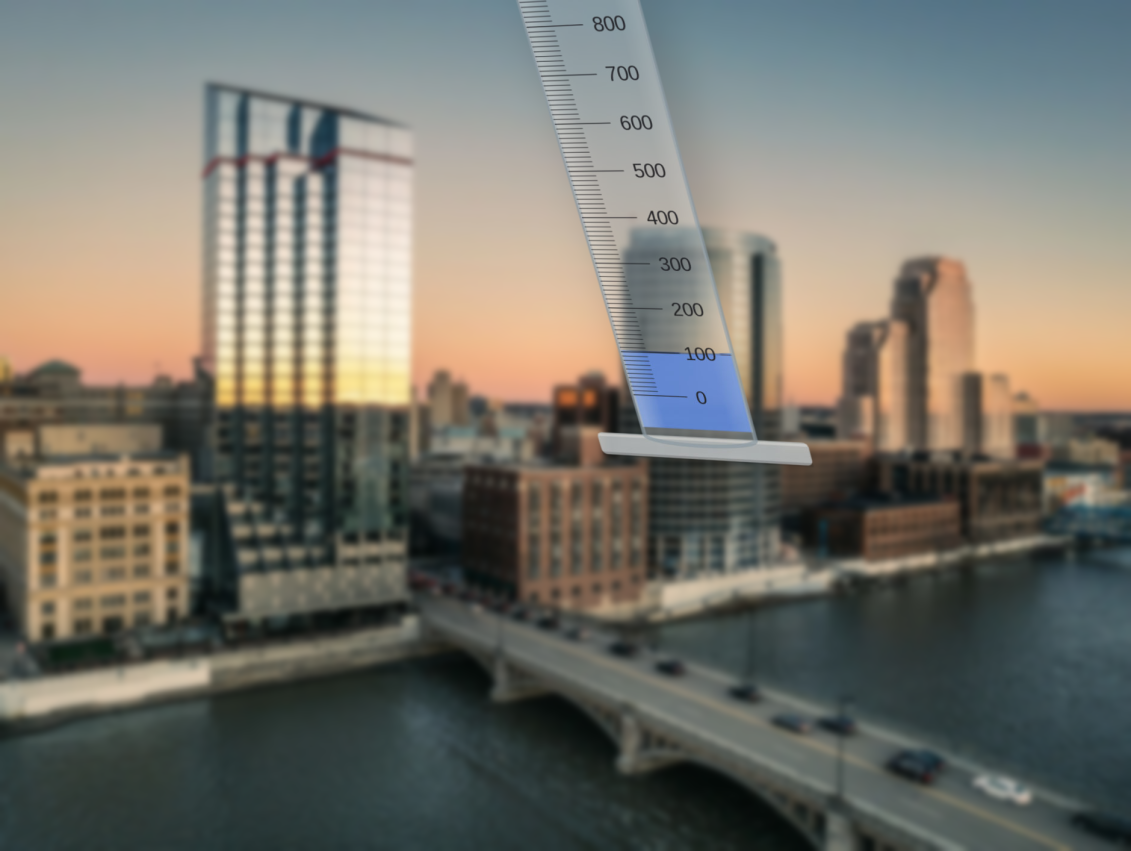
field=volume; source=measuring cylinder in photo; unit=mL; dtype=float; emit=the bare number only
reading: 100
